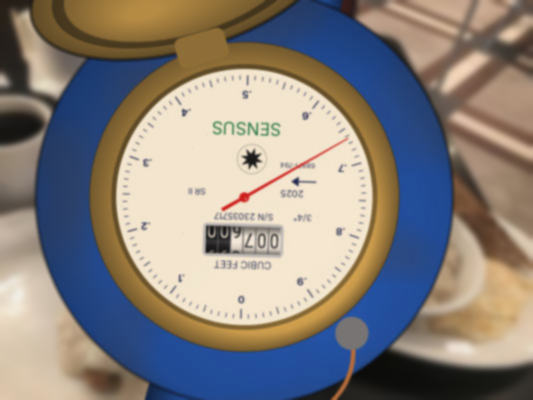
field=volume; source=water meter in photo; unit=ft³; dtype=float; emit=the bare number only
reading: 7599.66
